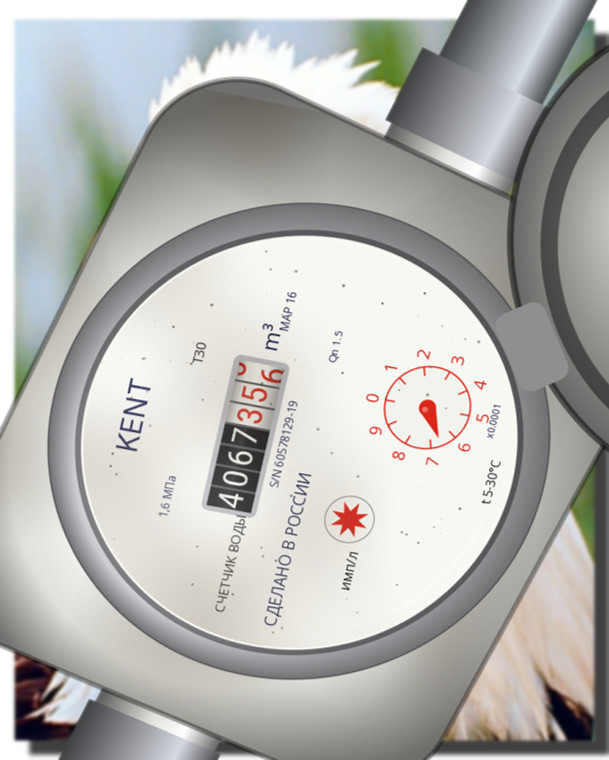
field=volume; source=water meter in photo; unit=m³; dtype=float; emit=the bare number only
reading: 4067.3556
